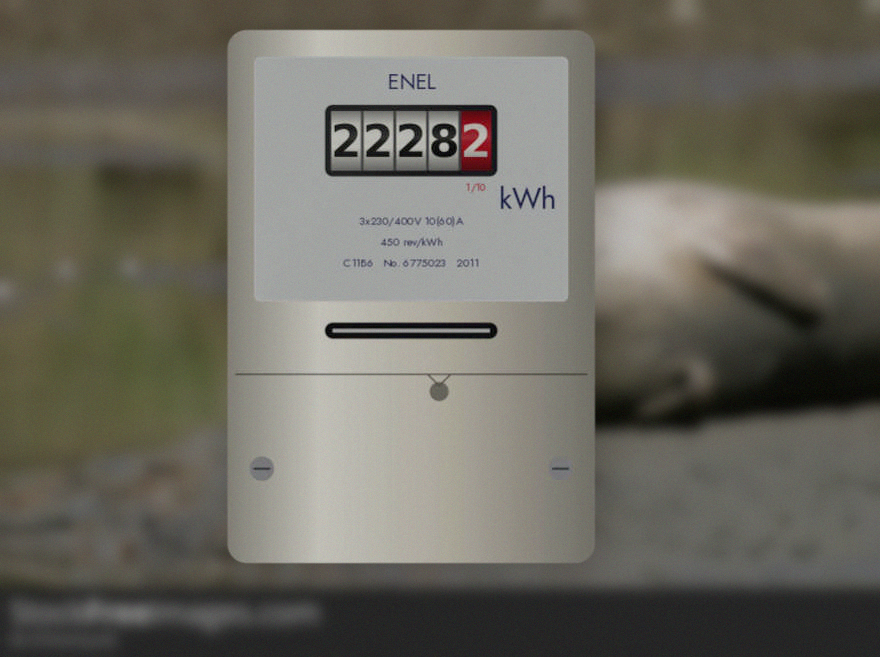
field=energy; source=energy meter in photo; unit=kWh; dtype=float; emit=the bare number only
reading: 2228.2
